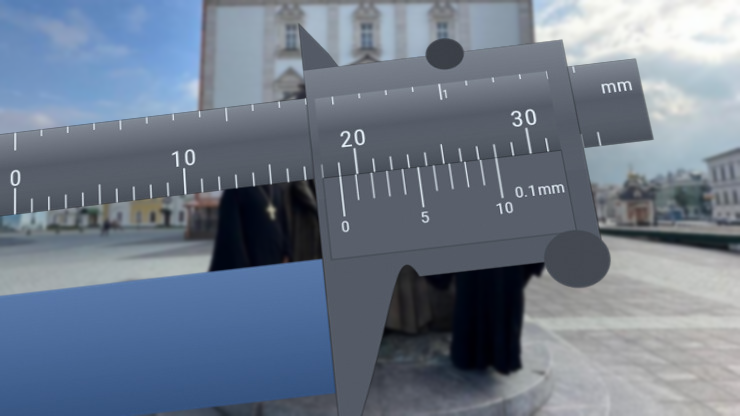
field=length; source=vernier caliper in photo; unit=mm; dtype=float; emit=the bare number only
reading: 19.0
